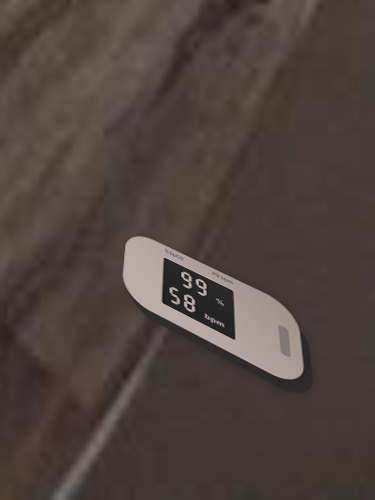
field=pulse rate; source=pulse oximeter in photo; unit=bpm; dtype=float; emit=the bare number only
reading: 58
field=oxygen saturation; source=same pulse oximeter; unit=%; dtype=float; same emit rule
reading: 99
